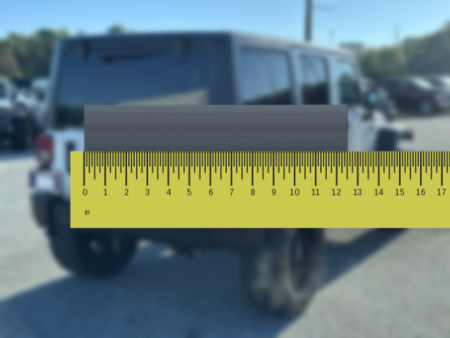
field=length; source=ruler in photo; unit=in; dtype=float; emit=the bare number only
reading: 12.5
